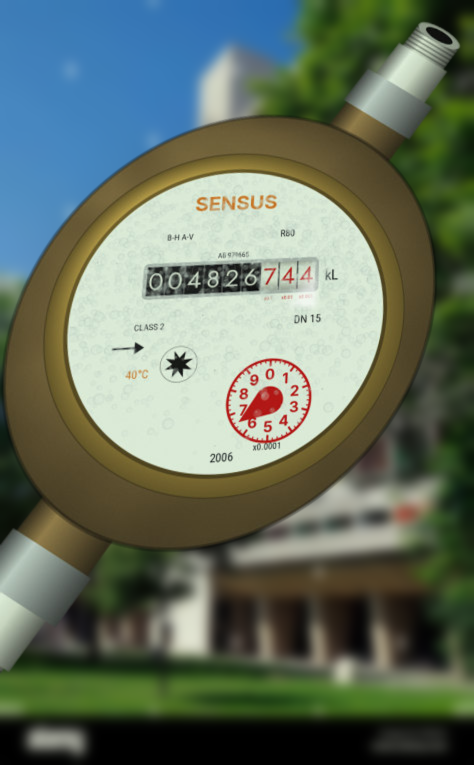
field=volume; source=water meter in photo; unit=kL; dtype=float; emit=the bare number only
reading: 4826.7446
